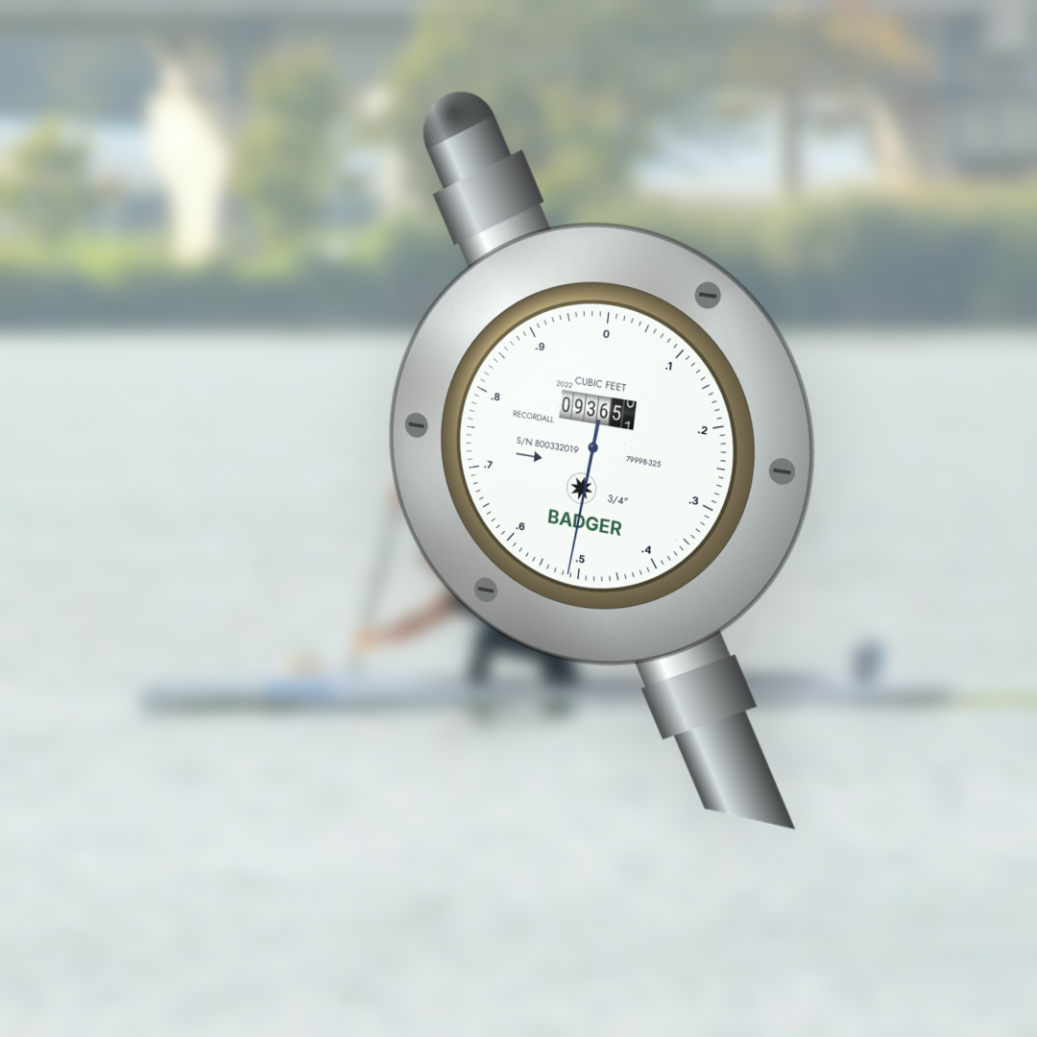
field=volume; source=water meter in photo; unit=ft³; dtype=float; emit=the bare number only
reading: 93650.51
